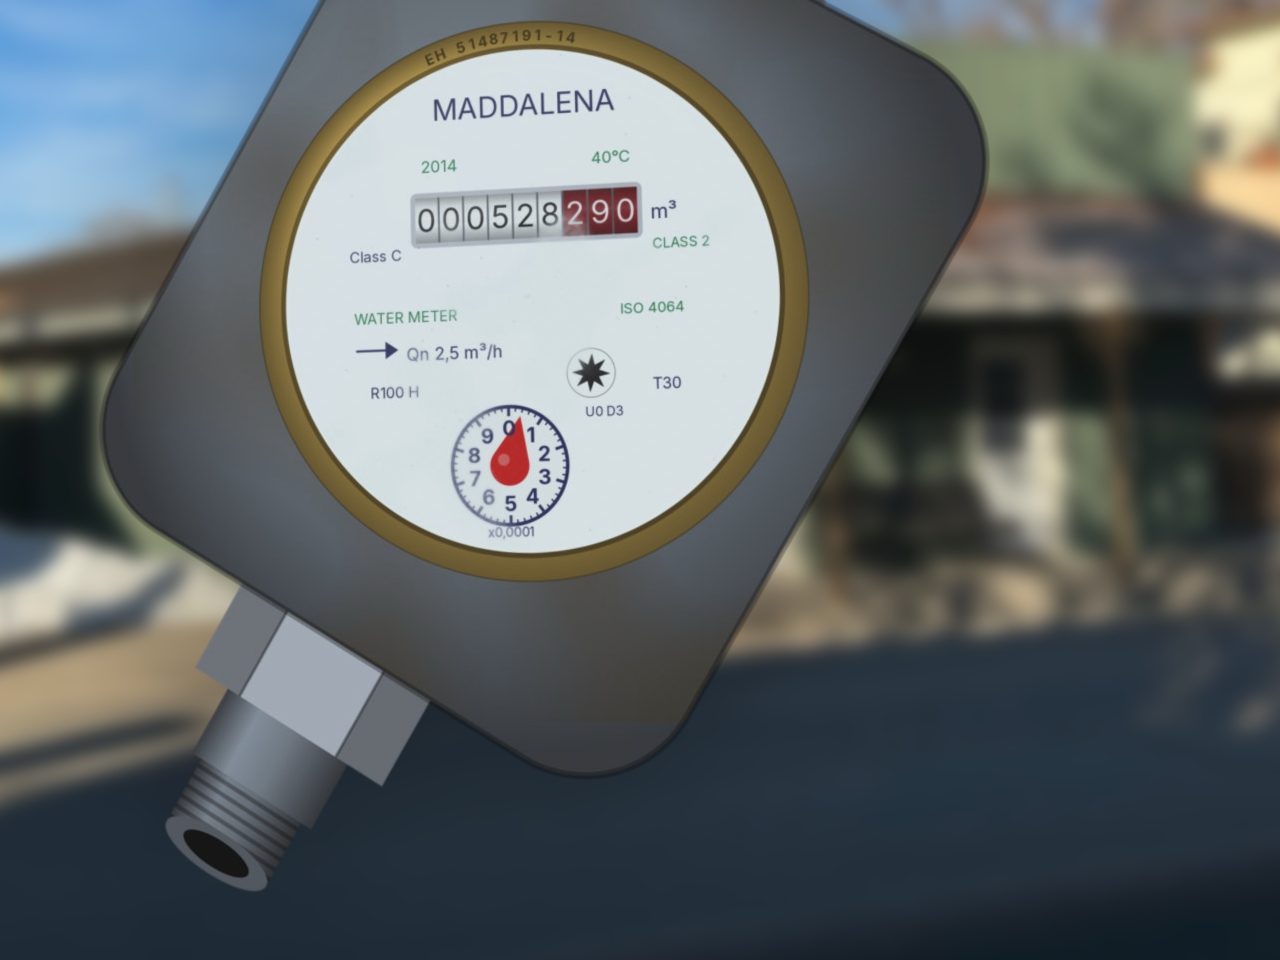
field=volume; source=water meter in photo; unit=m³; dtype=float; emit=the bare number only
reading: 528.2900
